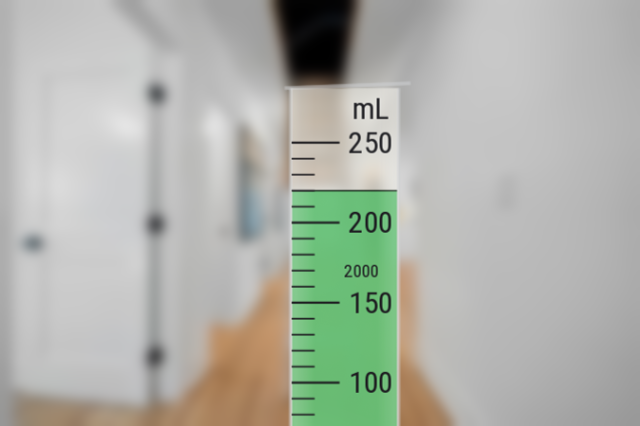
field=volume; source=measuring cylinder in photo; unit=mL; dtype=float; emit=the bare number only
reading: 220
